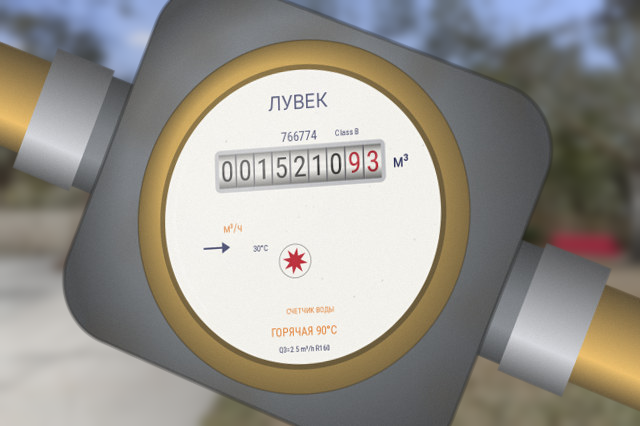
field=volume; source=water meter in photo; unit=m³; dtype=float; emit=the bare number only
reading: 15210.93
